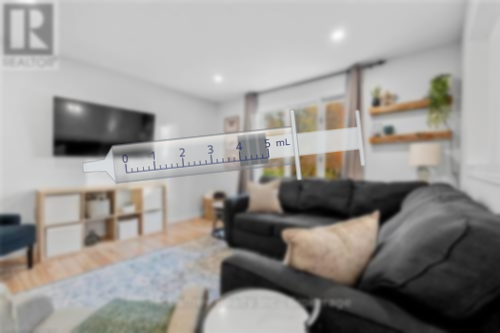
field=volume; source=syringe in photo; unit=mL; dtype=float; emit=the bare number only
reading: 4
